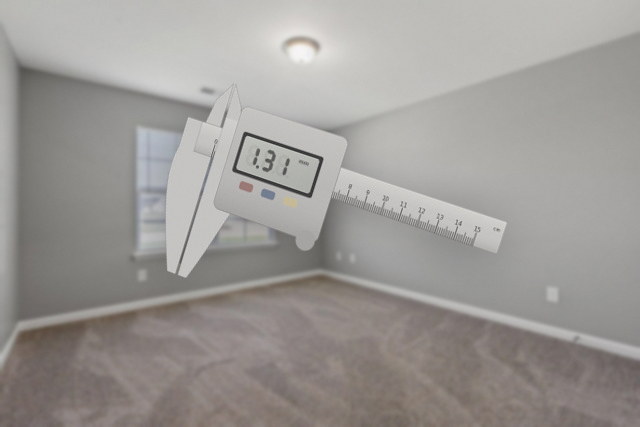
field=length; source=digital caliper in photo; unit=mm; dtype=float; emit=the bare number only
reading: 1.31
